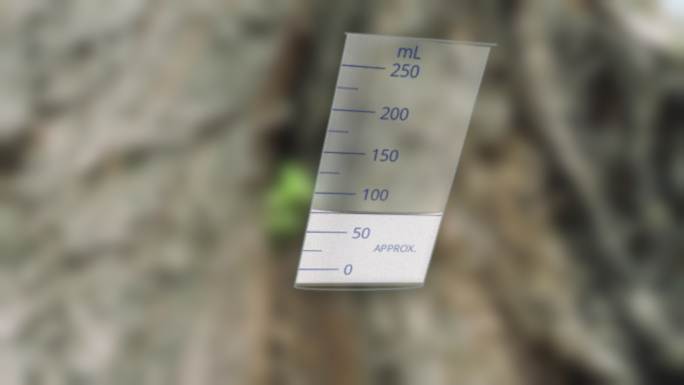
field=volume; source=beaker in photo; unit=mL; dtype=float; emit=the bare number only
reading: 75
